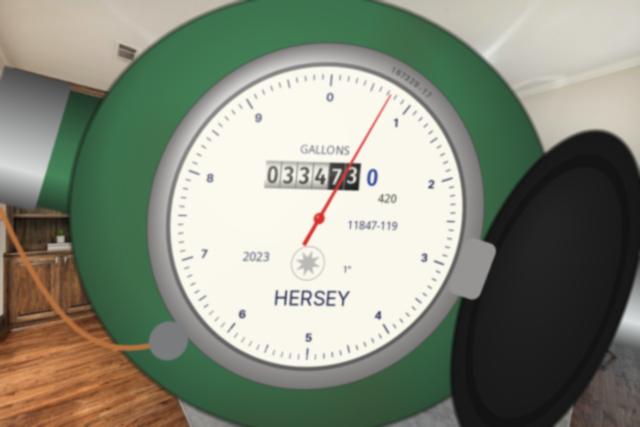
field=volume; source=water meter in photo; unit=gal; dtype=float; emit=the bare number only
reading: 334730.7
